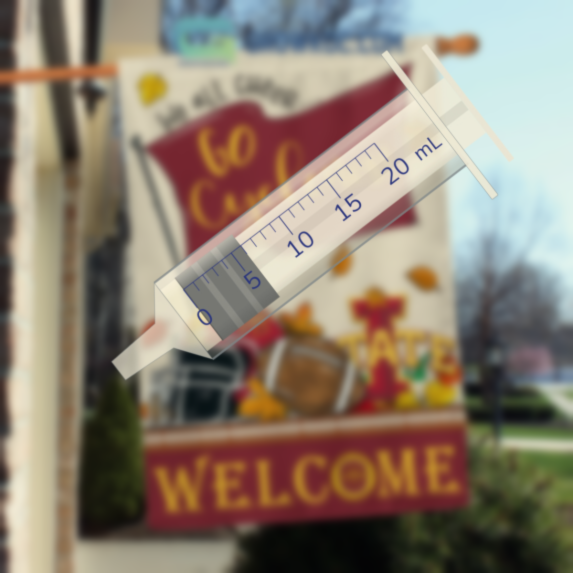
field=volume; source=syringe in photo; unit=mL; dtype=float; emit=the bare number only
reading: 0
